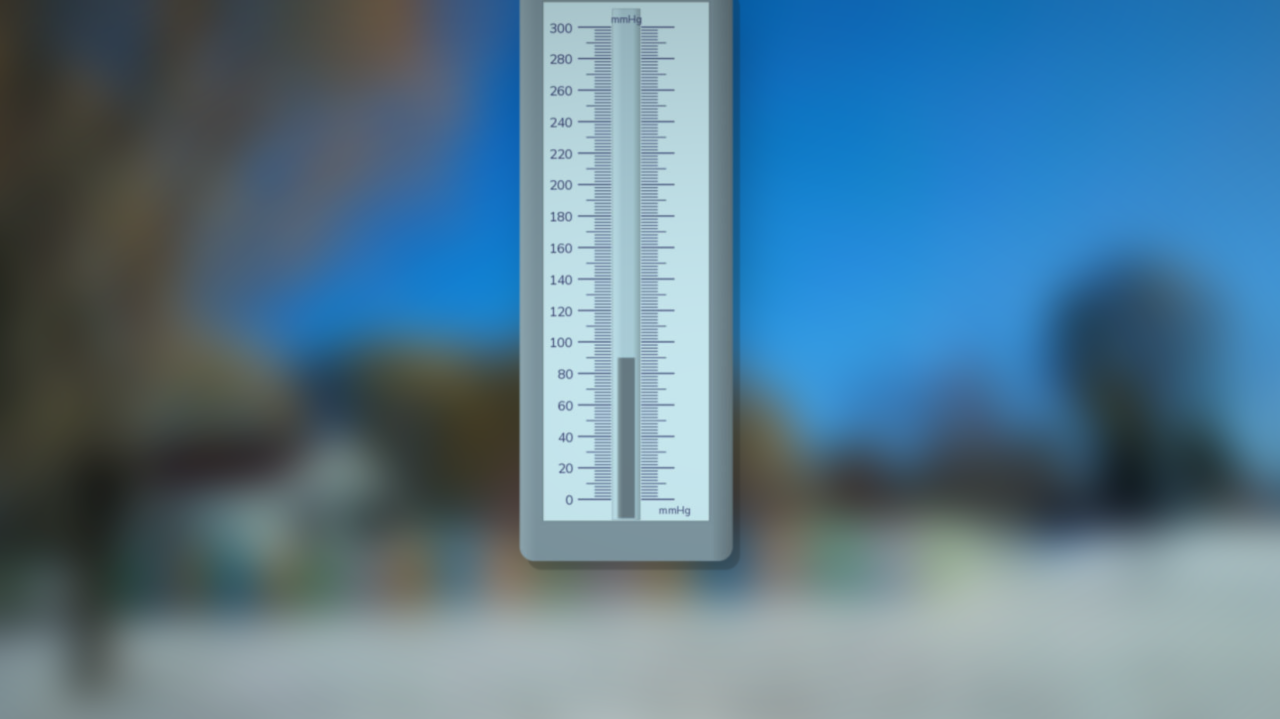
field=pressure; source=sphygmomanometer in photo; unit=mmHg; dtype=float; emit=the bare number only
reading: 90
